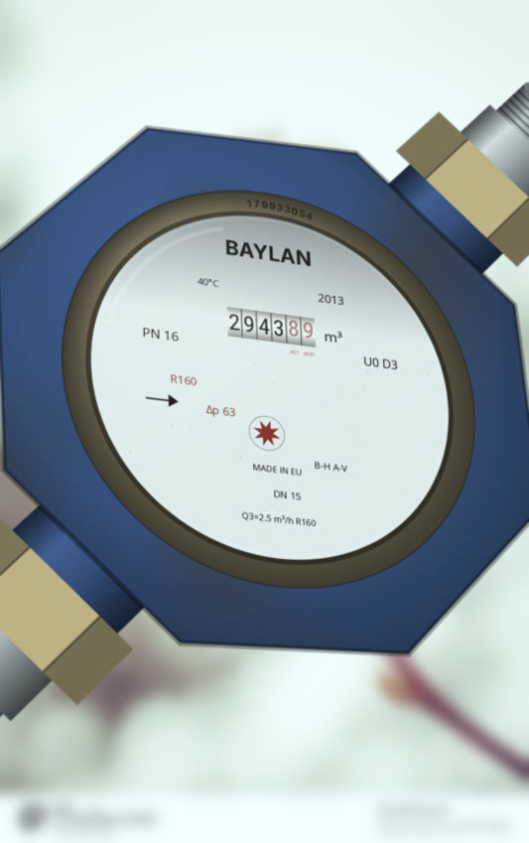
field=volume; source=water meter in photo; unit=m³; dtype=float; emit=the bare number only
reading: 2943.89
